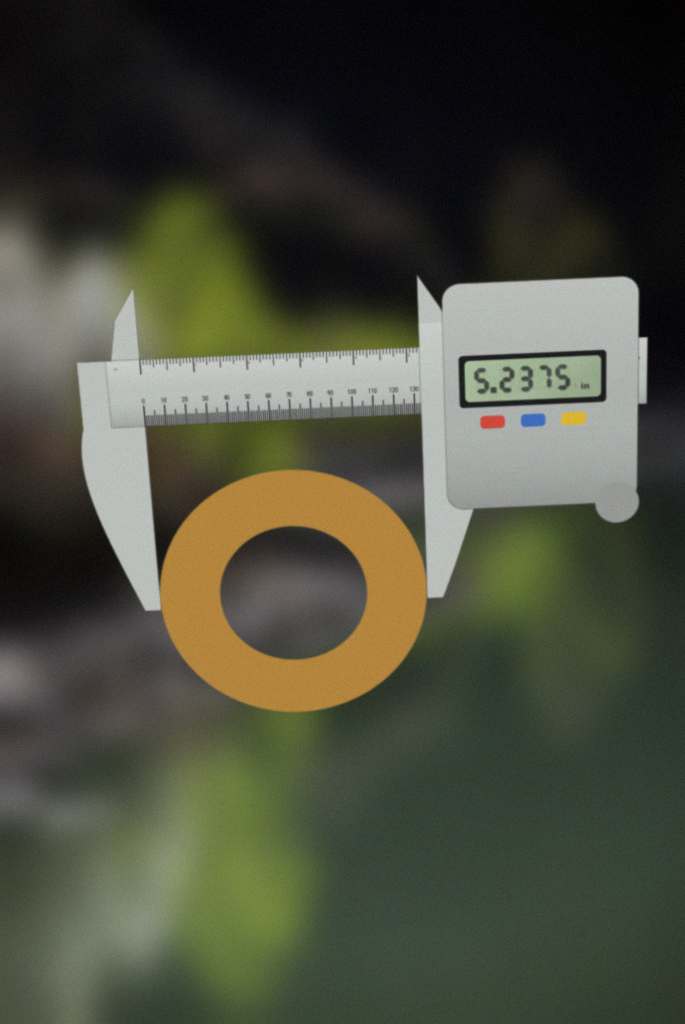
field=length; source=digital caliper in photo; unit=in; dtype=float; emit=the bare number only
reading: 5.2375
